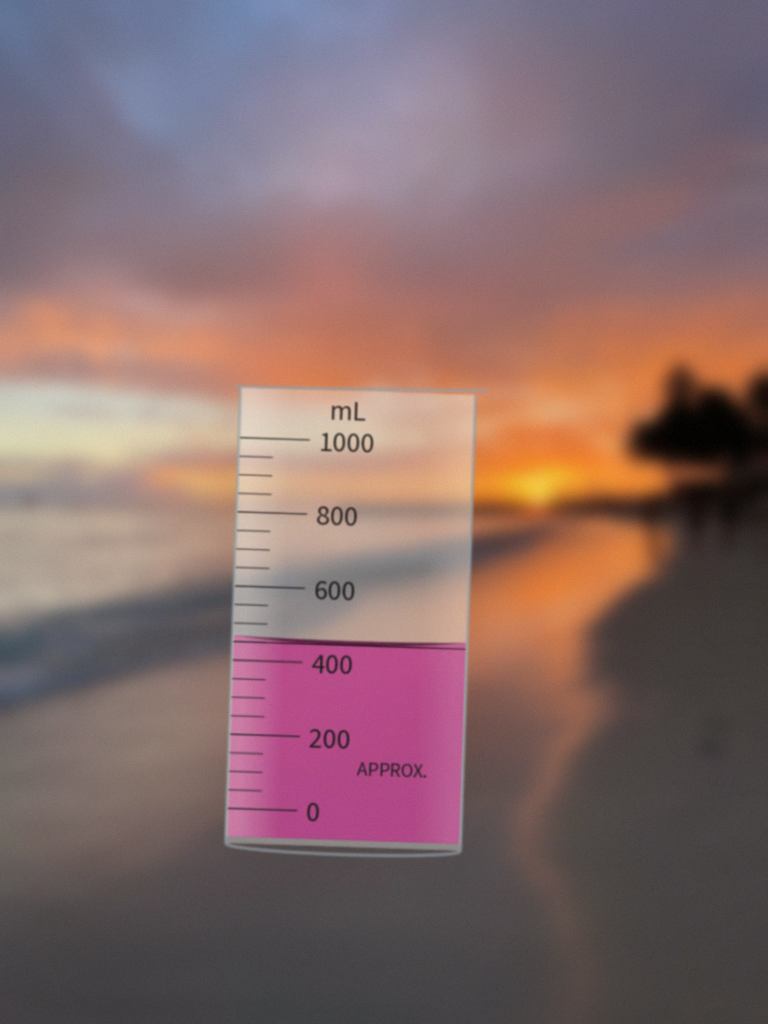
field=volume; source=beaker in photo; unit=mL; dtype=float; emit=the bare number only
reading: 450
